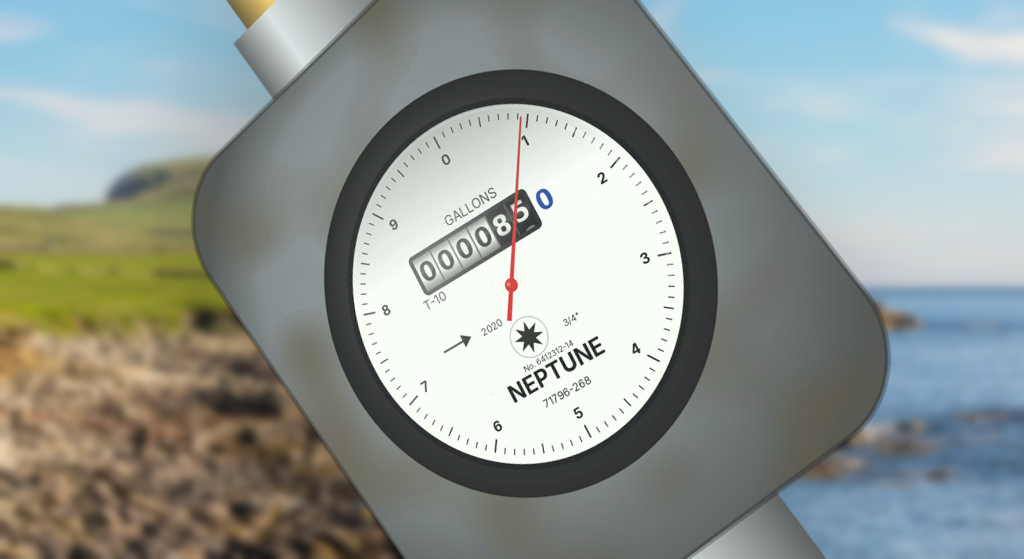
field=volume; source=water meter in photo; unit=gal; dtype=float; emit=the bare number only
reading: 850.9
